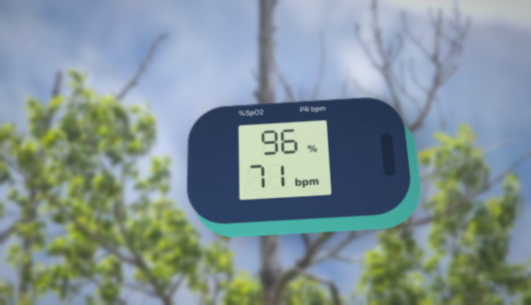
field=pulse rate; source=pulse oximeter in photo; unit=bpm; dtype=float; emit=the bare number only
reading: 71
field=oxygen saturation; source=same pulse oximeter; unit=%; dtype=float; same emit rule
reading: 96
